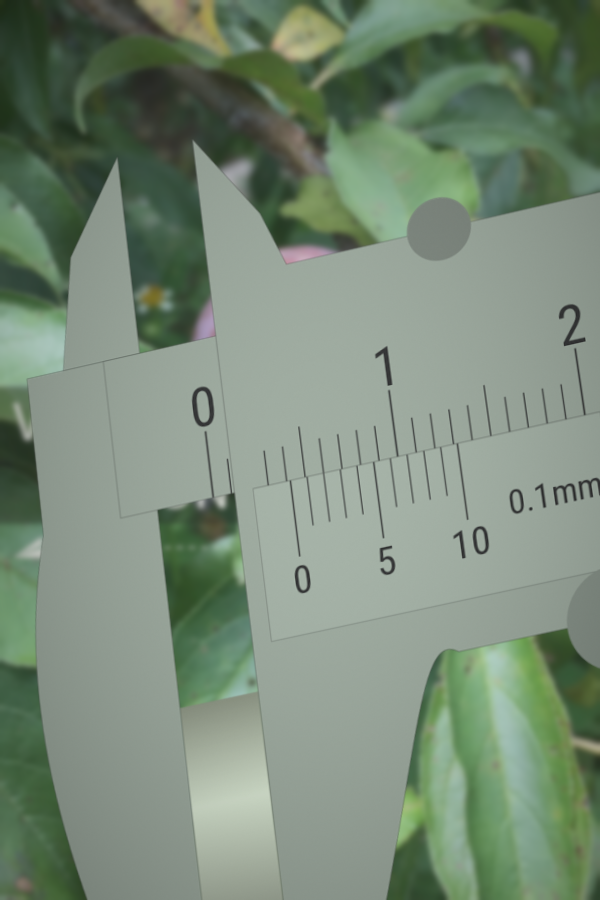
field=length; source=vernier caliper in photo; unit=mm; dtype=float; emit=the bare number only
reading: 4.2
